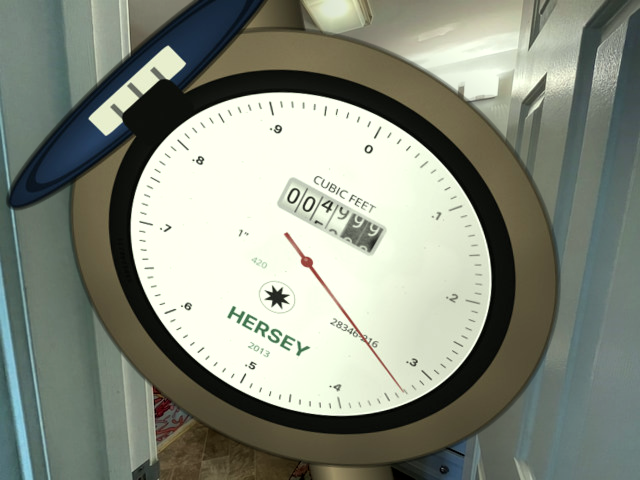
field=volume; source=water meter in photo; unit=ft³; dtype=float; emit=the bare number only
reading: 4999.33
